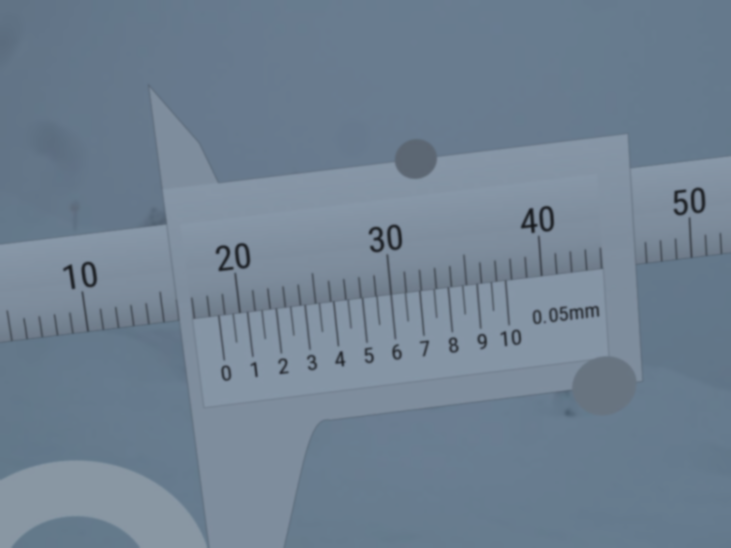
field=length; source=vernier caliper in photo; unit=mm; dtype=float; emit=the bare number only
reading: 18.6
